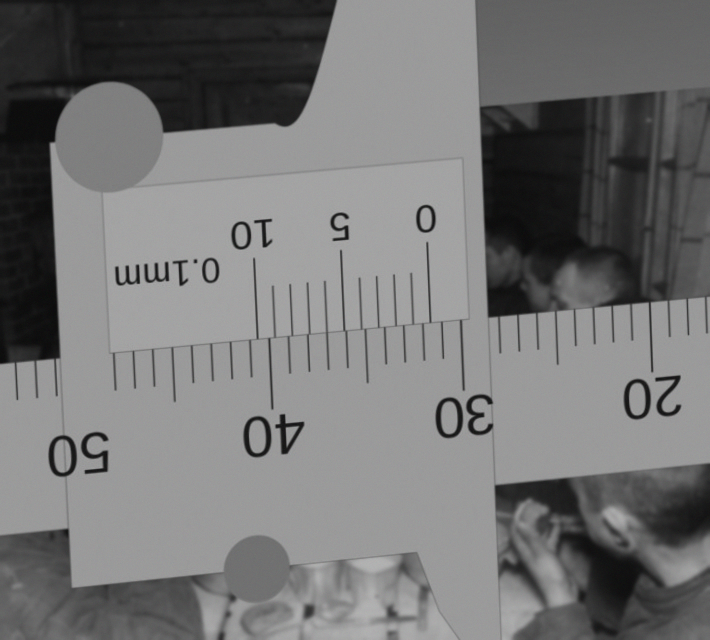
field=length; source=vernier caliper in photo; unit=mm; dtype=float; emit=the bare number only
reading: 31.6
